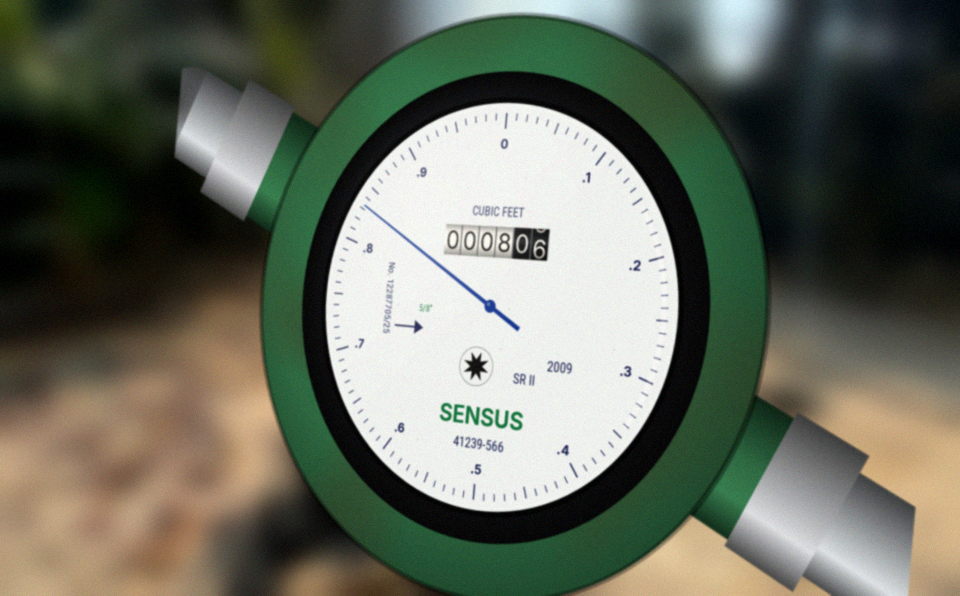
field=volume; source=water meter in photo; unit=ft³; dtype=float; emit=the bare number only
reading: 805.83
